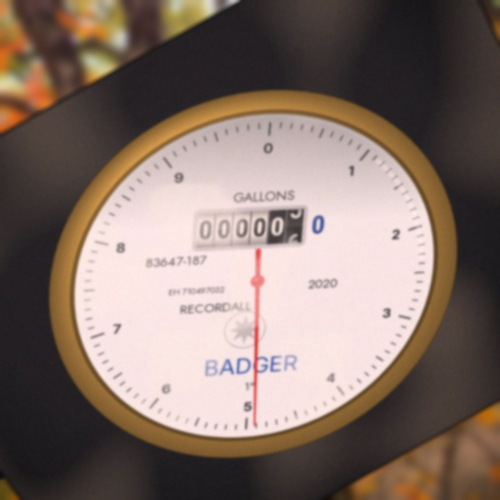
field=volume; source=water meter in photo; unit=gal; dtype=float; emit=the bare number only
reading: 54.9
